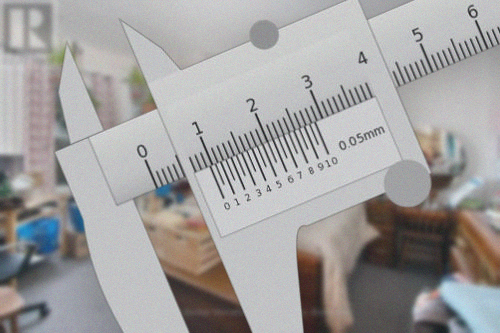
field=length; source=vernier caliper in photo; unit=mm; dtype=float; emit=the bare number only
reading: 9.6
